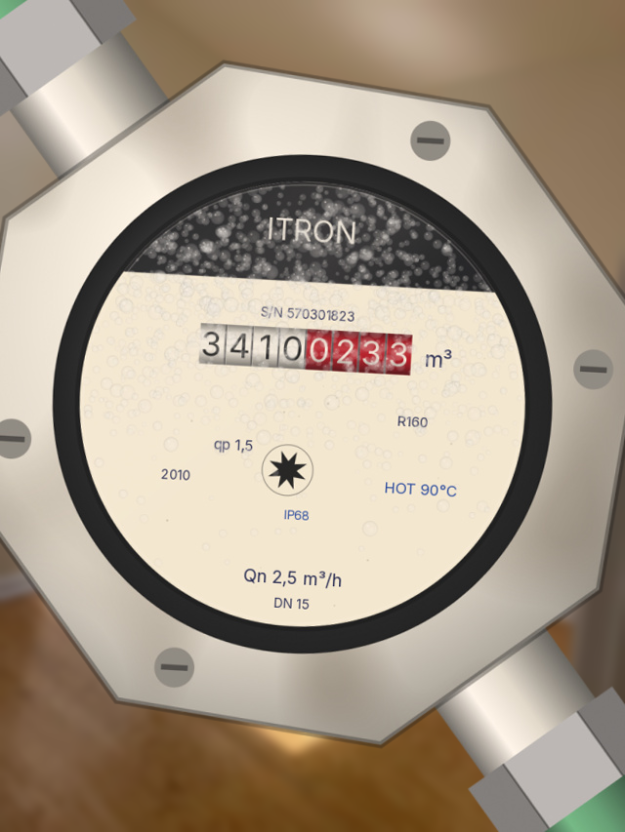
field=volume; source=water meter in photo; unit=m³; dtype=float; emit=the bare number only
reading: 3410.0233
